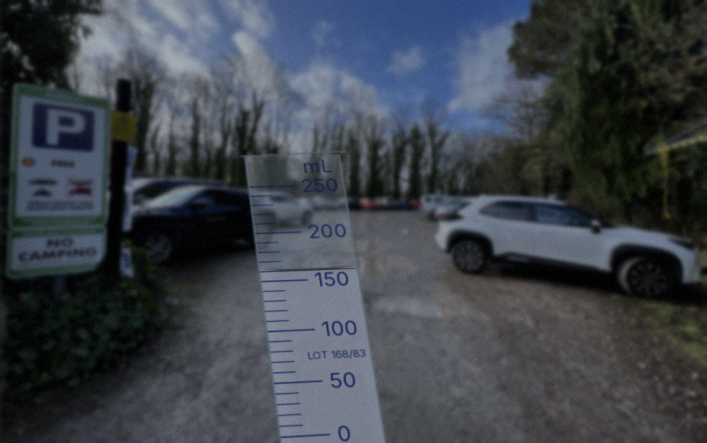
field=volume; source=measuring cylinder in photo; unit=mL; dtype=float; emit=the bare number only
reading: 160
